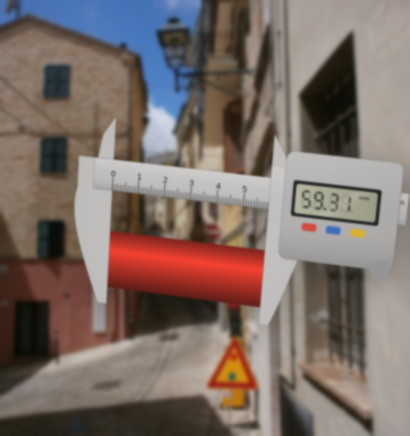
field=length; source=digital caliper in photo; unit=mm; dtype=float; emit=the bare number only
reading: 59.31
